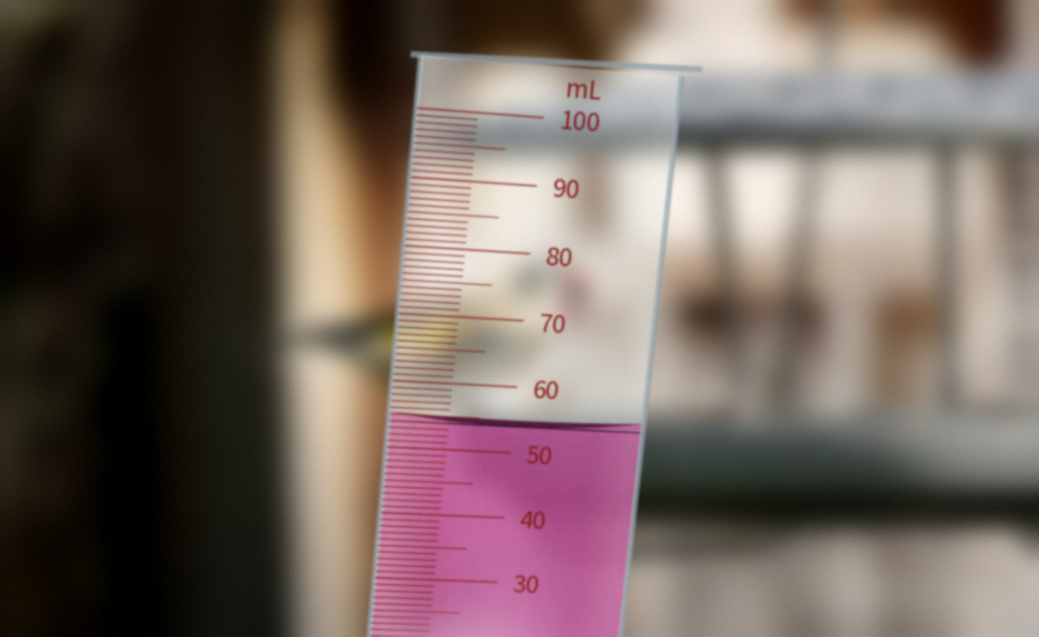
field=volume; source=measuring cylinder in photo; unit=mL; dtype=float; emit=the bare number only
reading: 54
